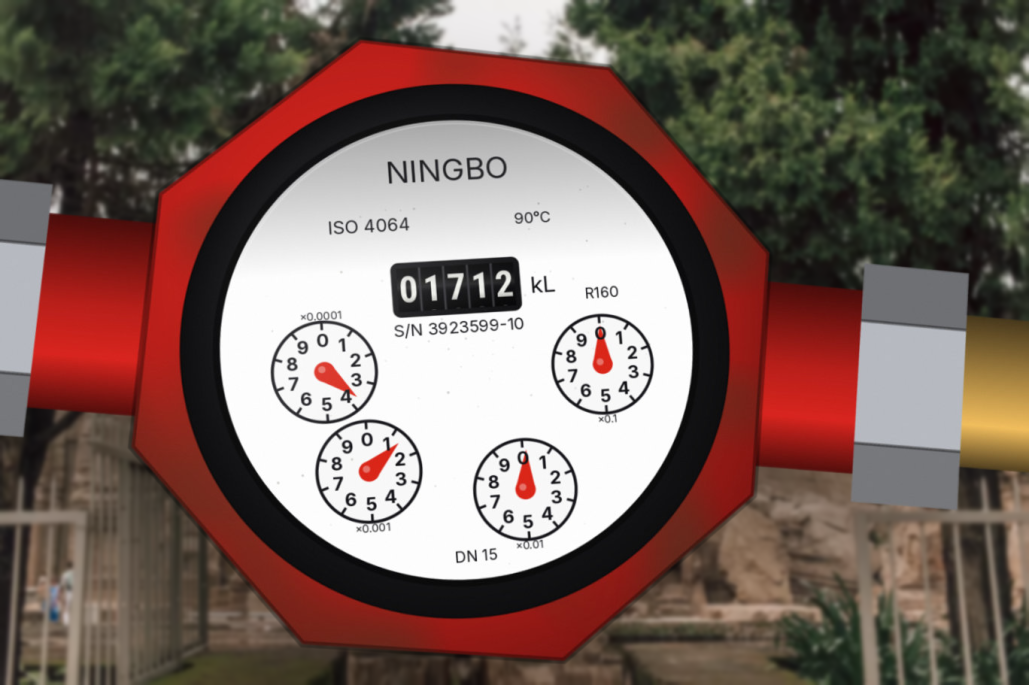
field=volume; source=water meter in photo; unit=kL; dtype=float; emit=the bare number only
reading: 1712.0013
